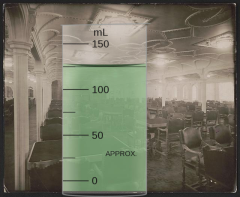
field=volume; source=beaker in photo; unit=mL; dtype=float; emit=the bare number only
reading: 125
